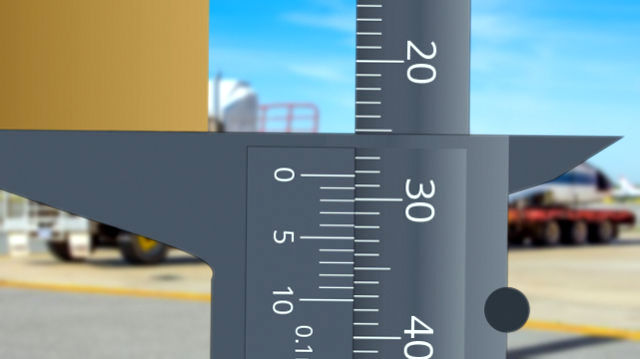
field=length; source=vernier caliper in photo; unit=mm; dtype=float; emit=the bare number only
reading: 28.3
